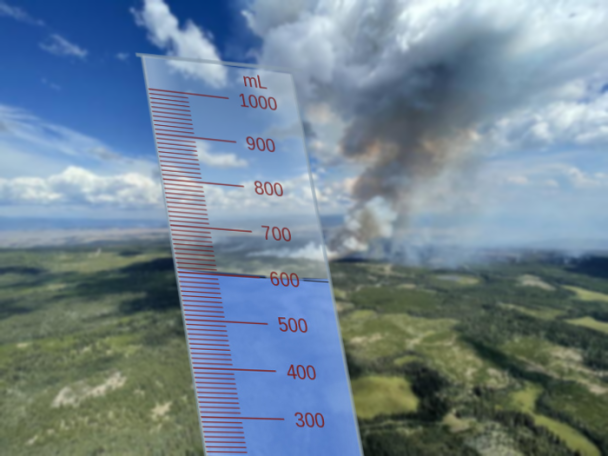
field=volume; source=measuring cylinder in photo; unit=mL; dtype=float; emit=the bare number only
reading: 600
